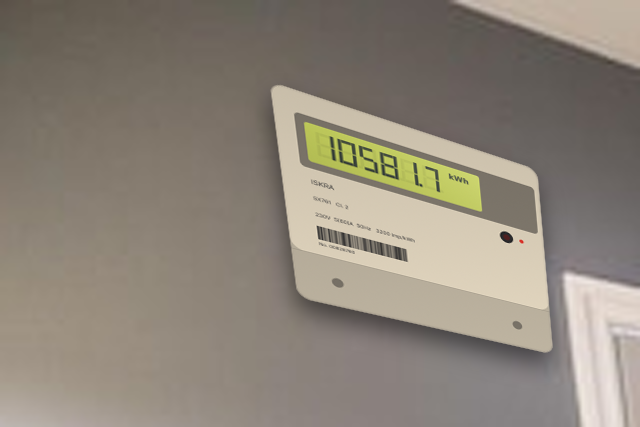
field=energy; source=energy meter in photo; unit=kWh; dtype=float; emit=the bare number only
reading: 10581.7
